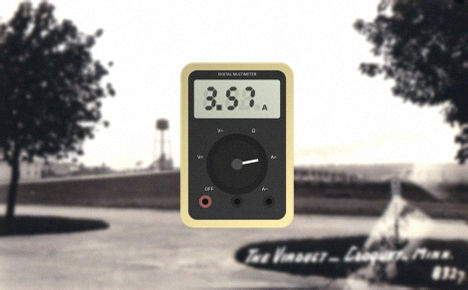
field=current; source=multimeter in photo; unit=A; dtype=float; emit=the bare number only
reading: 3.57
